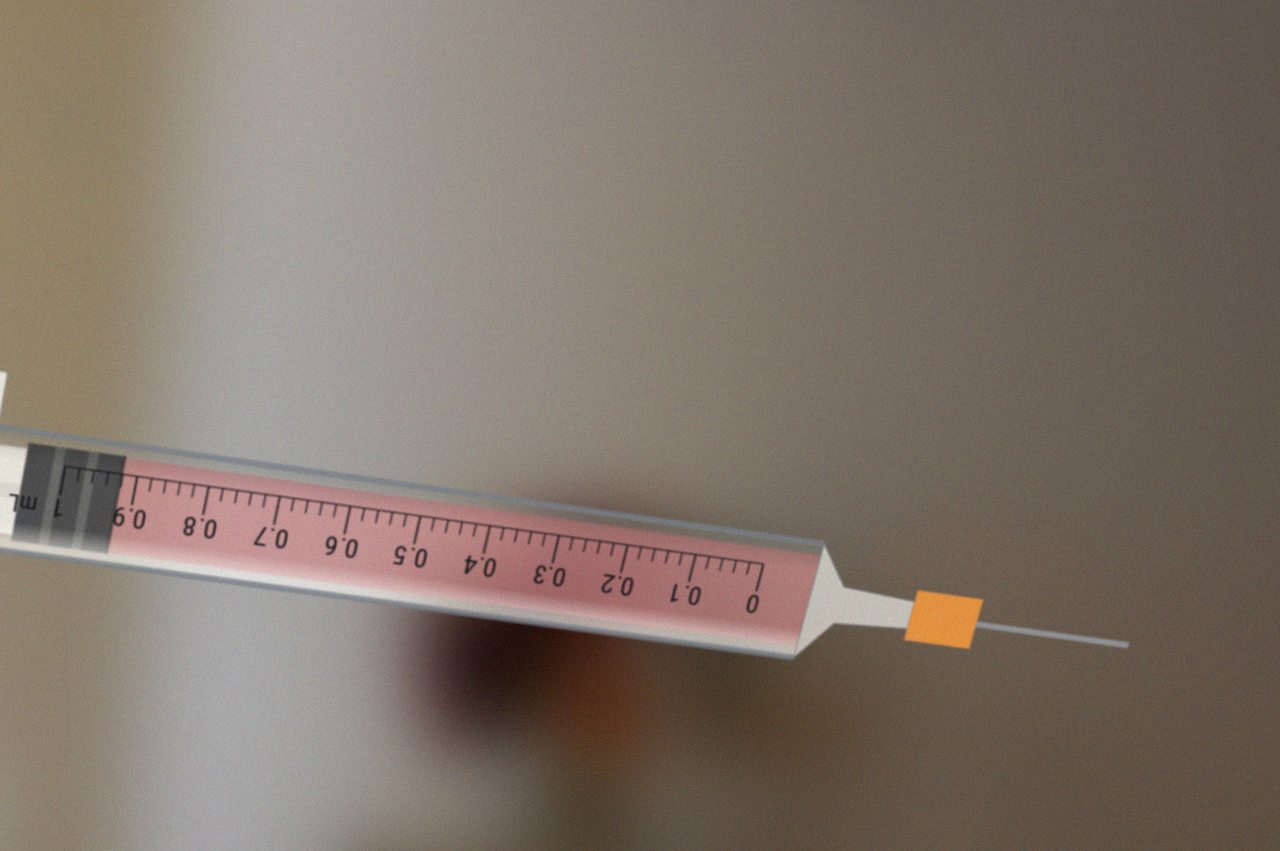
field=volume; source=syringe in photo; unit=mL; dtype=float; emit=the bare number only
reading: 0.92
